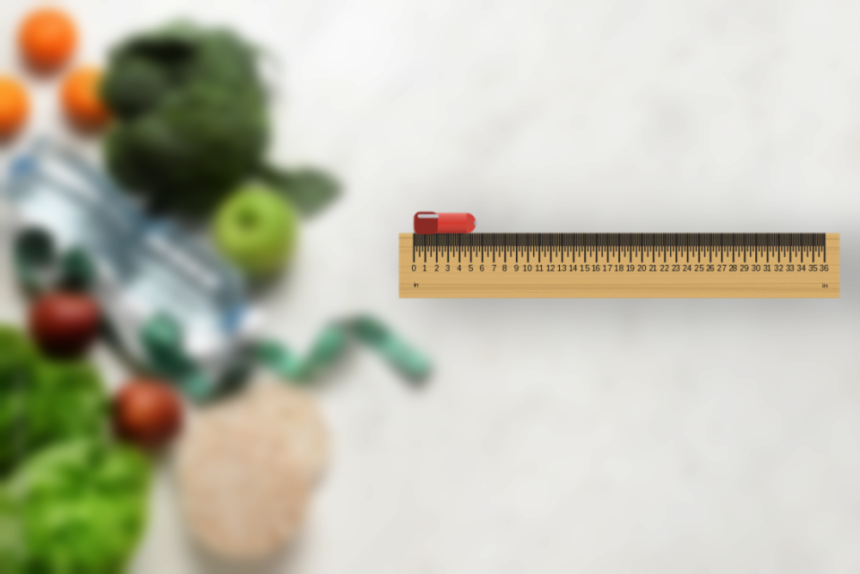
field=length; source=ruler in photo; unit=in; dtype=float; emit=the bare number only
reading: 5.5
